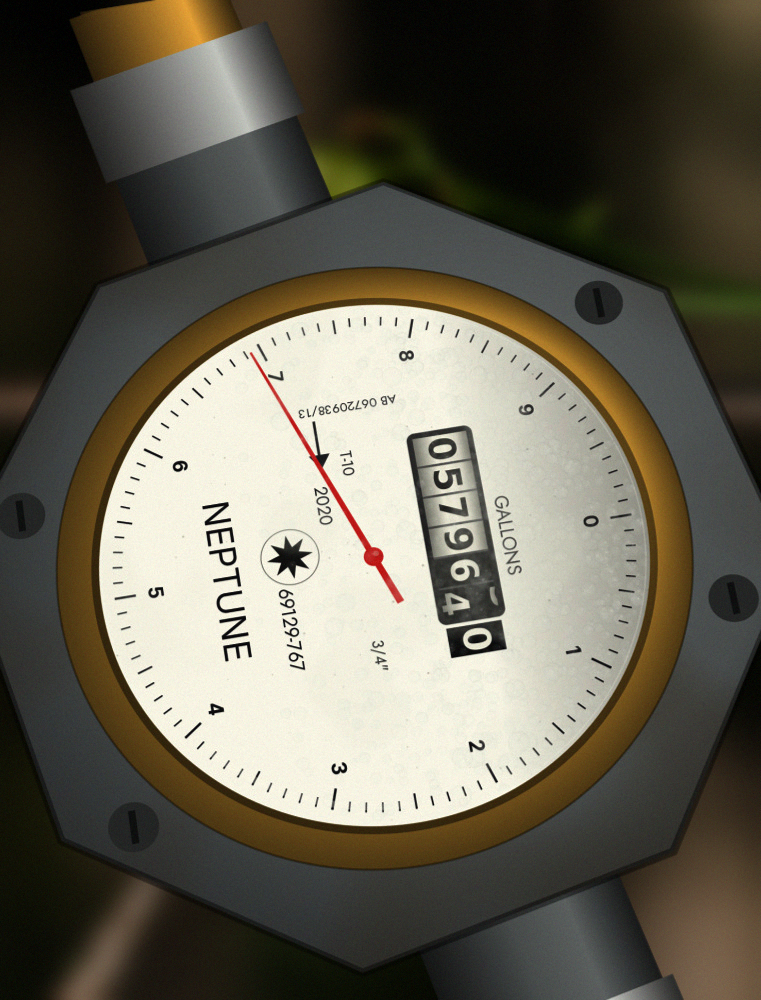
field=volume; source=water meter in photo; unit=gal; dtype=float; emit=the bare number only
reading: 579636.9
